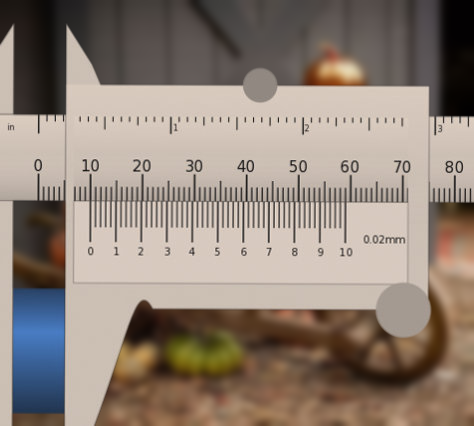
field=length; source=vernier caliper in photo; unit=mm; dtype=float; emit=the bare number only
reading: 10.0
